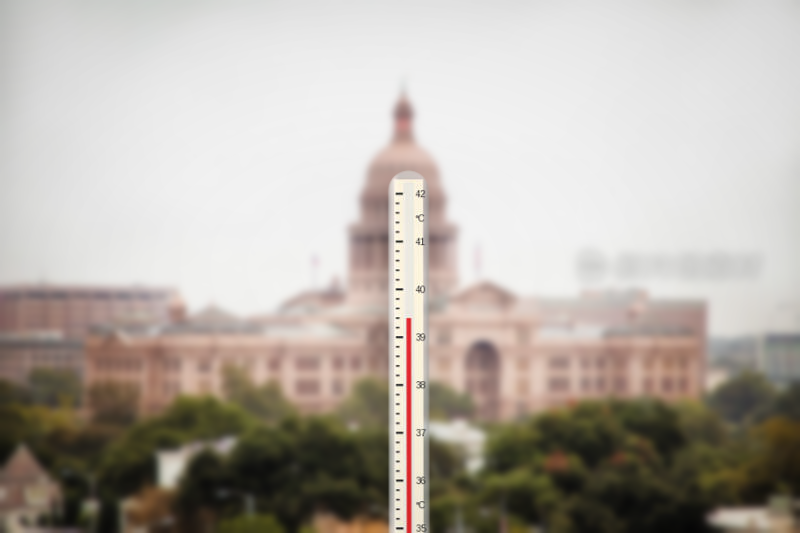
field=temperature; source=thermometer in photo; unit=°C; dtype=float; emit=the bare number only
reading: 39.4
